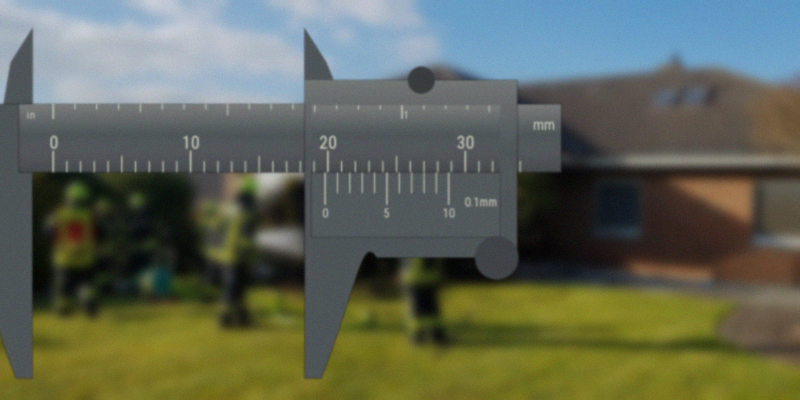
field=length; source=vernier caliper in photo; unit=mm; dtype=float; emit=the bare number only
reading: 19.8
